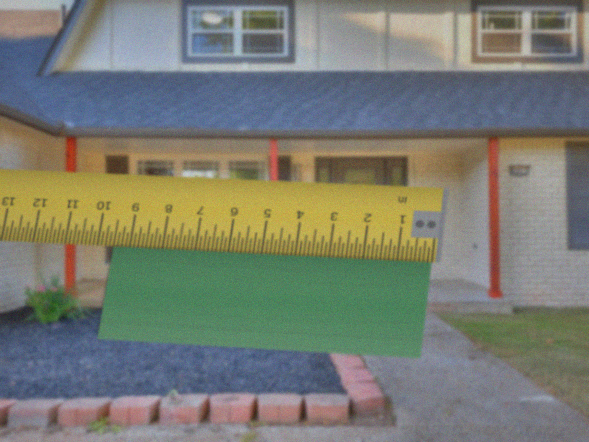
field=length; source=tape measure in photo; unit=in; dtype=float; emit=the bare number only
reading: 9.5
